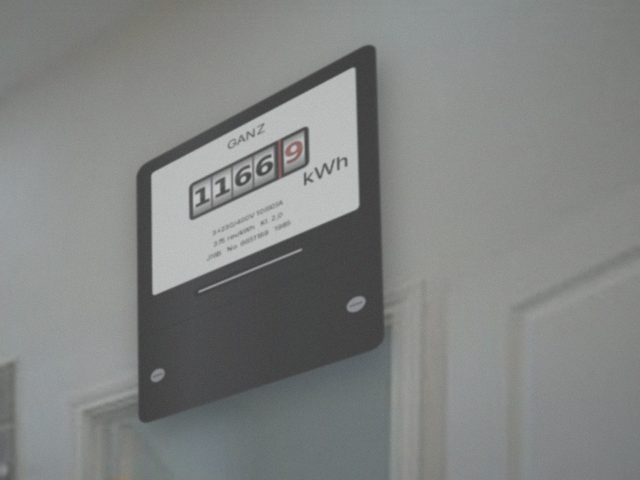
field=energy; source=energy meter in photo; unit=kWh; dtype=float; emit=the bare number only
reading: 1166.9
